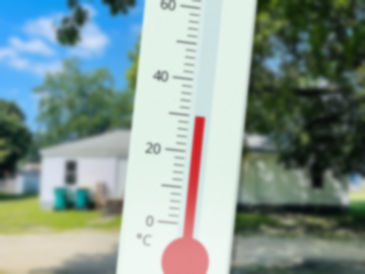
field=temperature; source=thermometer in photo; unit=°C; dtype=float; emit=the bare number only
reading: 30
